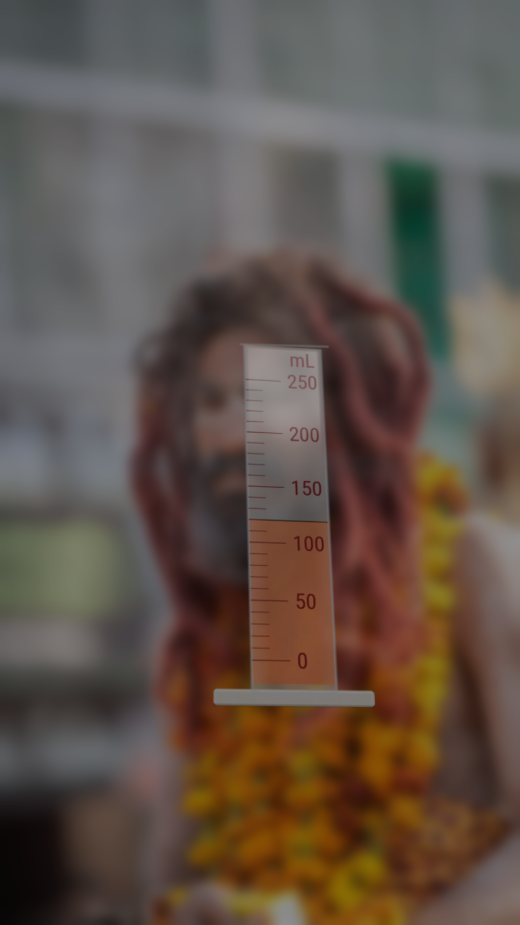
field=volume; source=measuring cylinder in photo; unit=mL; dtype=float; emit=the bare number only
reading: 120
